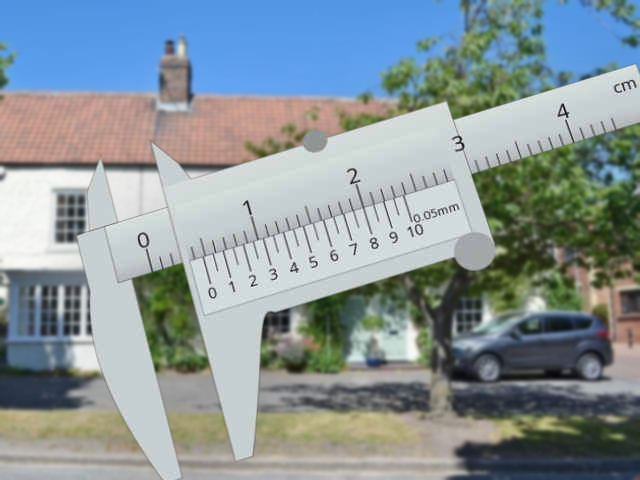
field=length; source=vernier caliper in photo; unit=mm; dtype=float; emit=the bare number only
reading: 4.8
